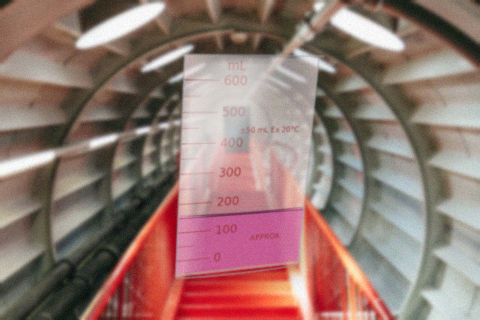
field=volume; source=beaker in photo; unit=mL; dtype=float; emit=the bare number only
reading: 150
